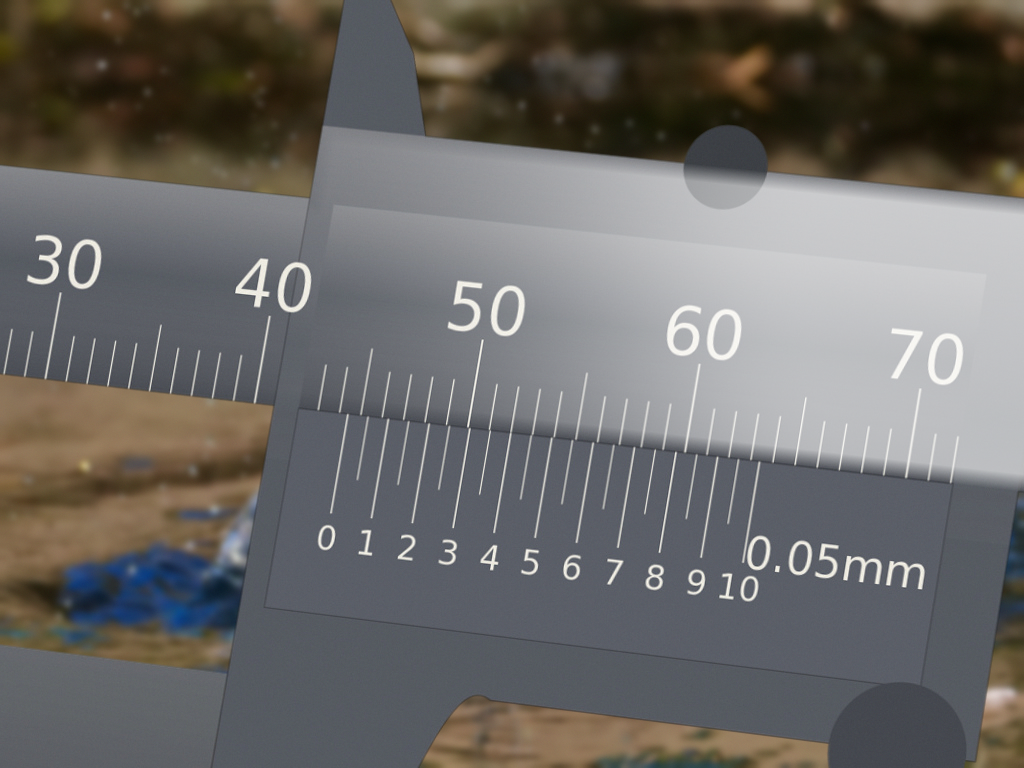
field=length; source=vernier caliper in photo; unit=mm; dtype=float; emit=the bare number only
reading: 44.4
